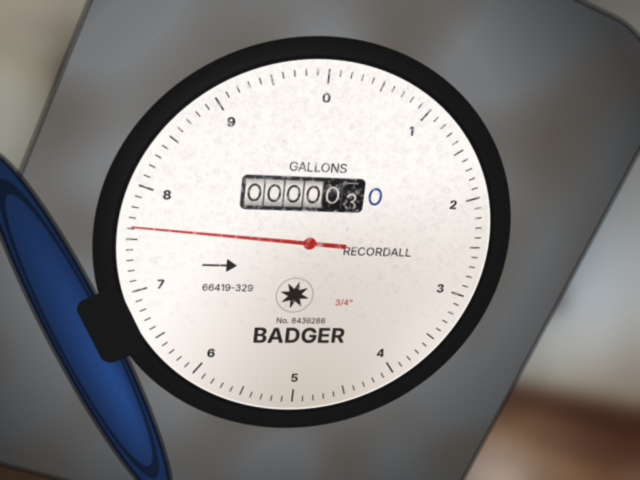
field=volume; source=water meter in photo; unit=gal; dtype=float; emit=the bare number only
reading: 27.6
